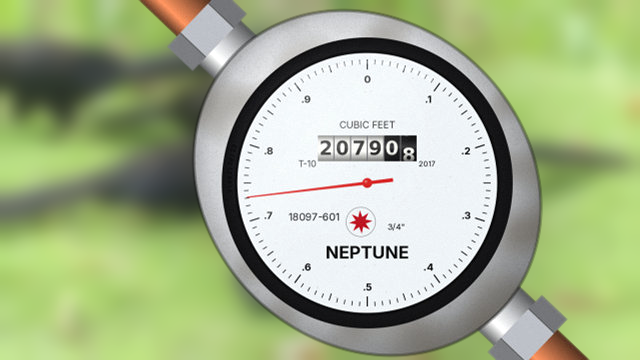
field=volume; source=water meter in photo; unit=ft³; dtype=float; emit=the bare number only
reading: 207907.73
